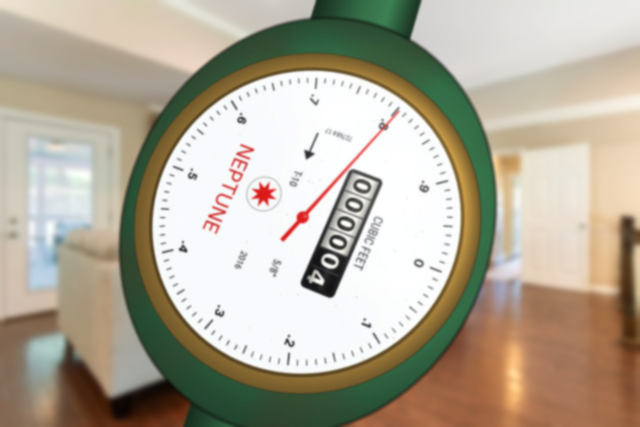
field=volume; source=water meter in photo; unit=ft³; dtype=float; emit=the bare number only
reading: 3.80
